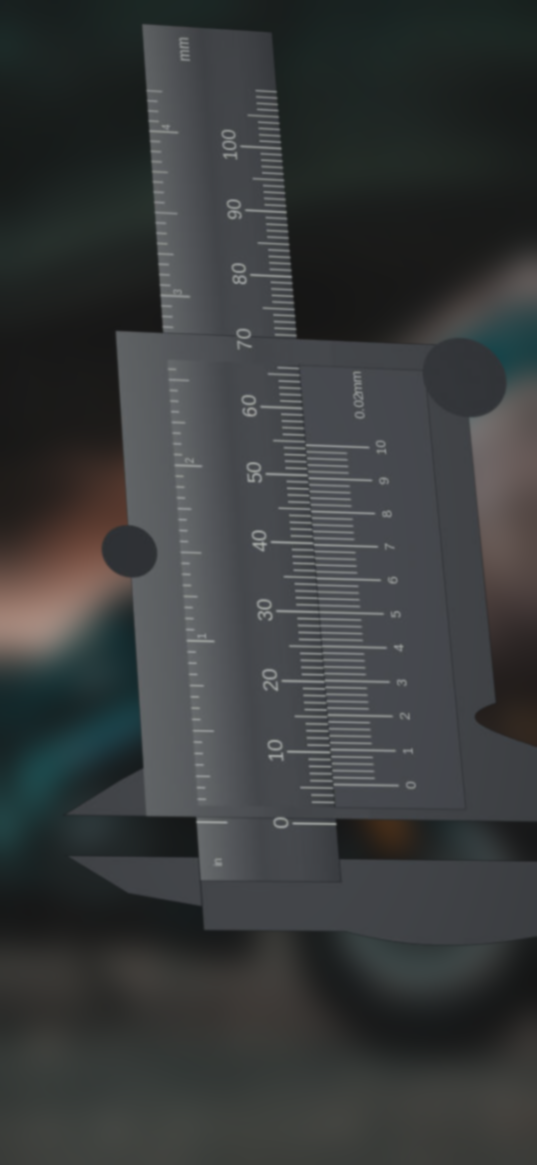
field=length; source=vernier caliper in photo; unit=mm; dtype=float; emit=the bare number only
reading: 5.5
